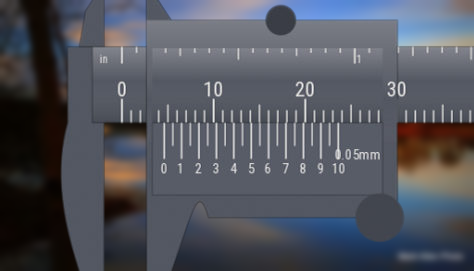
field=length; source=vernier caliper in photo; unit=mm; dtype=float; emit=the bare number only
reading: 4.6
